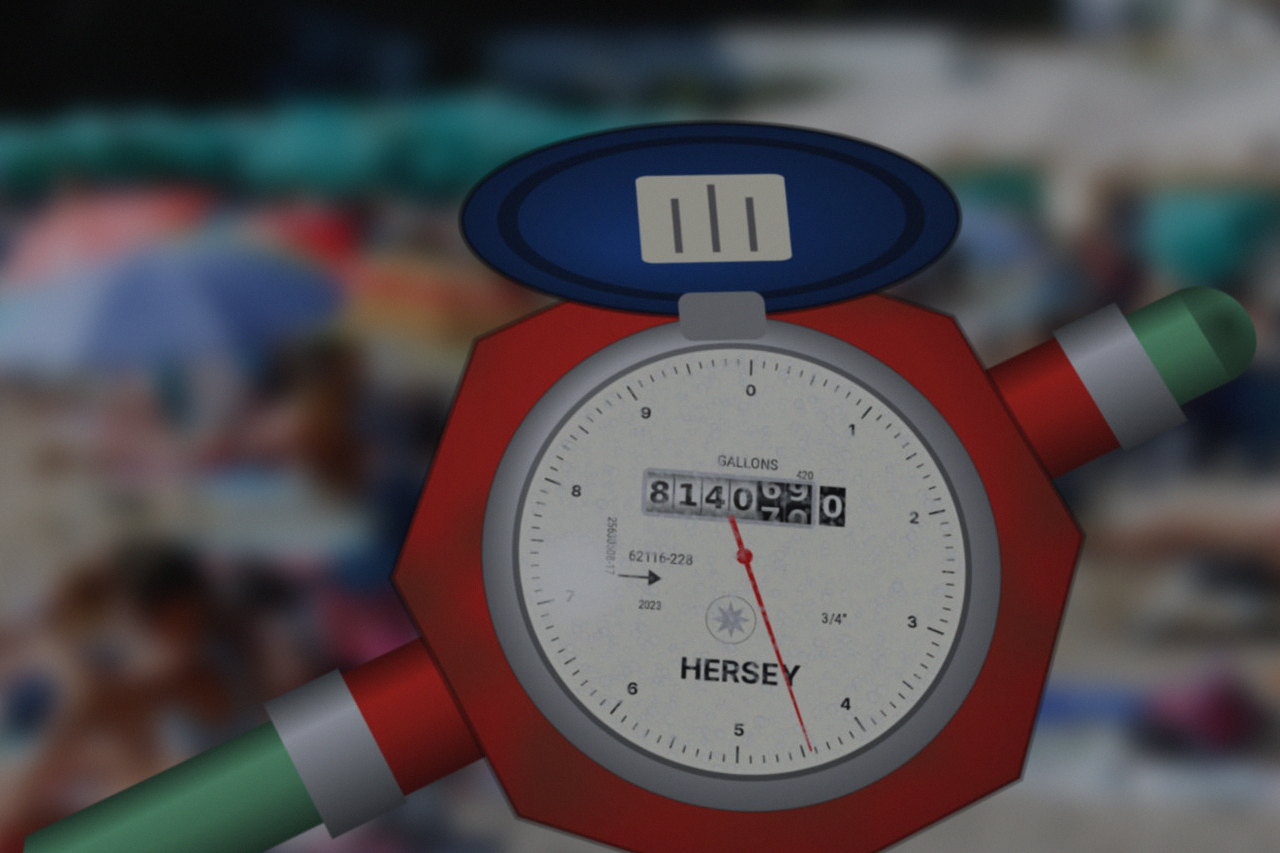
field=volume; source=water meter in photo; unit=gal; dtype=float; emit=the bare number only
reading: 8140694.4
